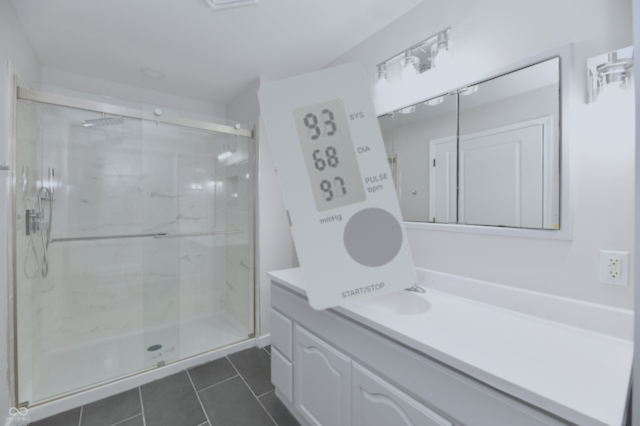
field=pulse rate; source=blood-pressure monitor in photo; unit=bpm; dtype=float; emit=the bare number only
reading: 97
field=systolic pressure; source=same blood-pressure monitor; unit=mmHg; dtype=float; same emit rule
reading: 93
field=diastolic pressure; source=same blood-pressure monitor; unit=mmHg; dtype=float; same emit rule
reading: 68
